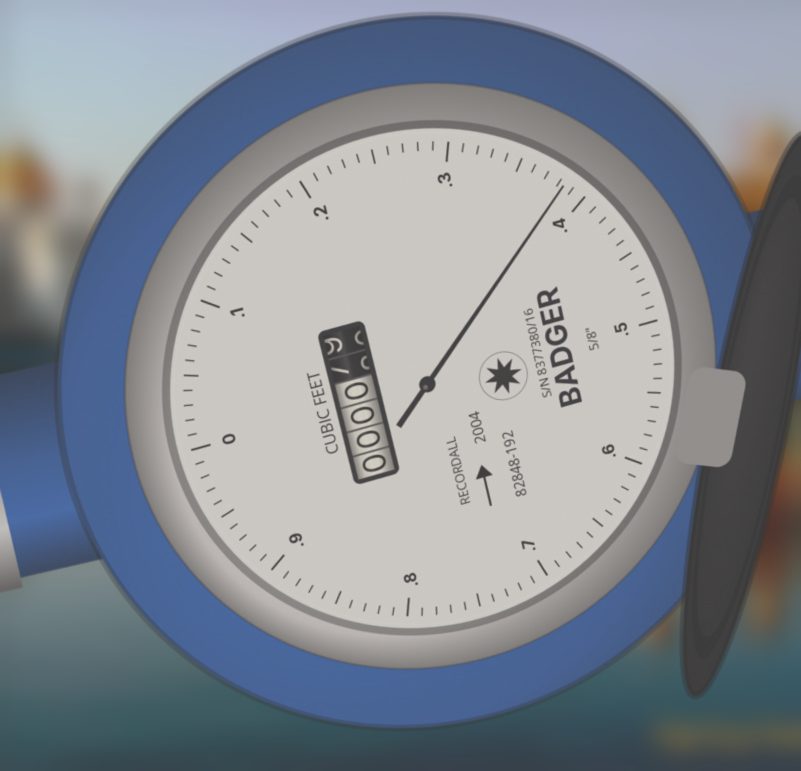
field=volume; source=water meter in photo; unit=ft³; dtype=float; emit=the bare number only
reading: 79.38
